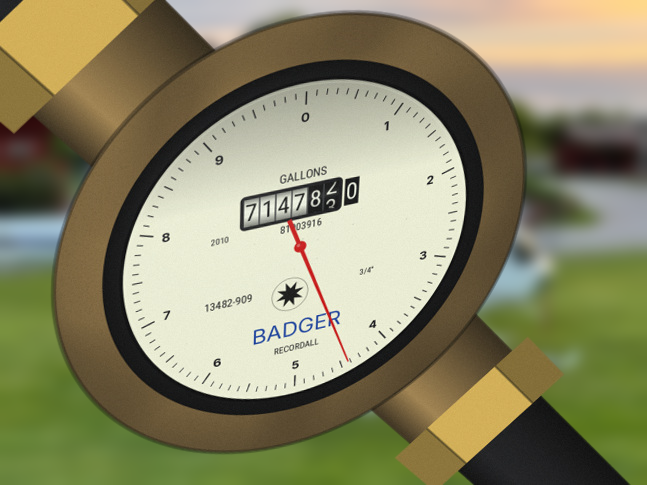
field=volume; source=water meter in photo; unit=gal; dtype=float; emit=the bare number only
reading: 7147824.4
